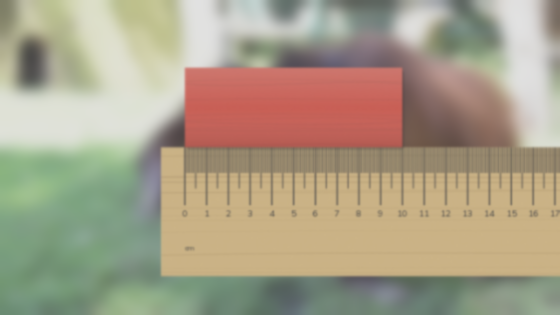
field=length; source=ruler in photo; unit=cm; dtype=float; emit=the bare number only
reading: 10
